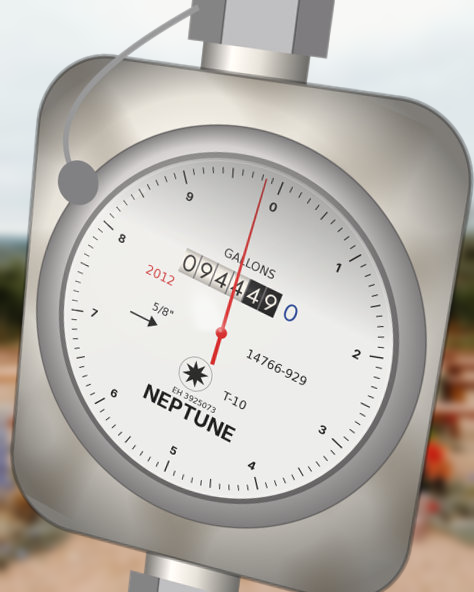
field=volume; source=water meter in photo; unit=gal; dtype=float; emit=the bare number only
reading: 944489.8
